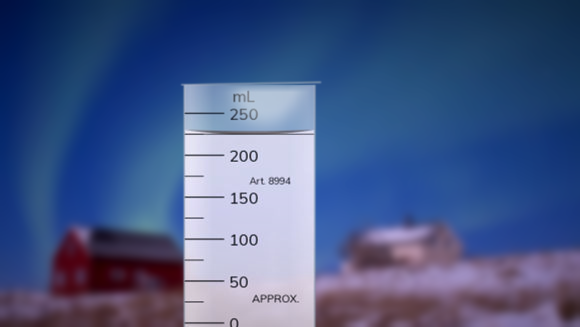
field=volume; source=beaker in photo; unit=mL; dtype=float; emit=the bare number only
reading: 225
